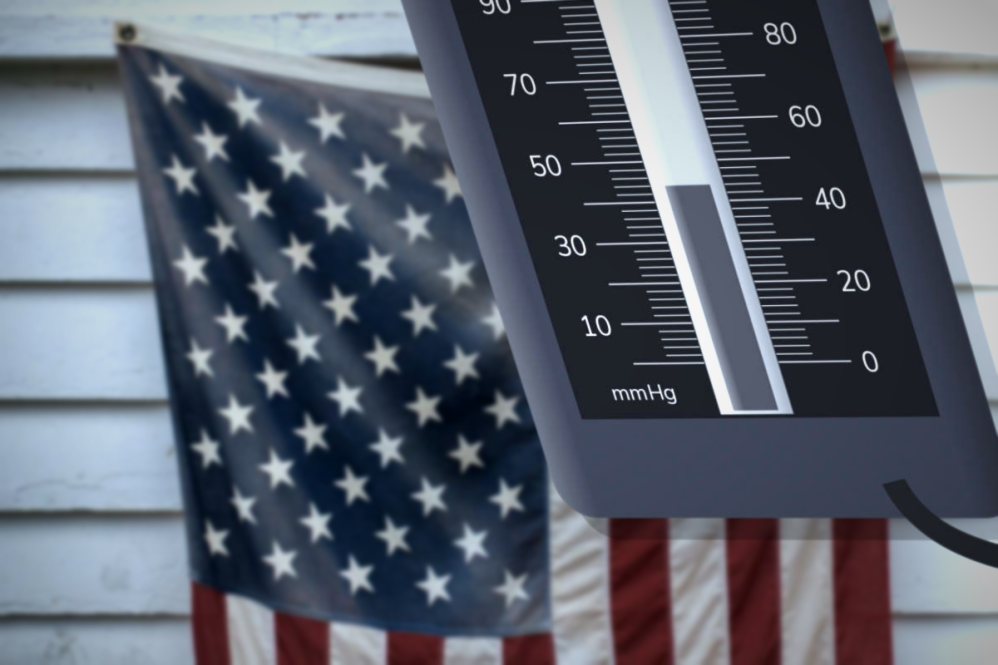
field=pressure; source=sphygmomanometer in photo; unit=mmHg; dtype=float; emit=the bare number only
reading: 44
